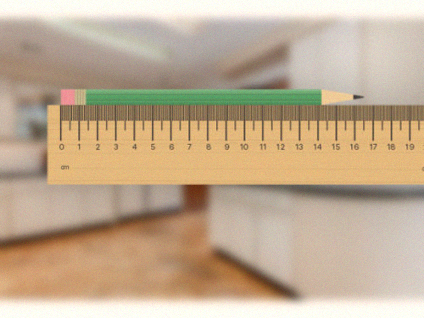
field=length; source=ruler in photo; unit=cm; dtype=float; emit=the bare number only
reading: 16.5
